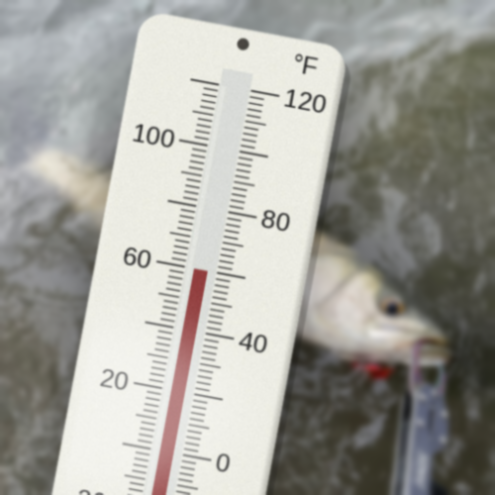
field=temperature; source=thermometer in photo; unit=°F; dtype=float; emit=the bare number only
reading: 60
